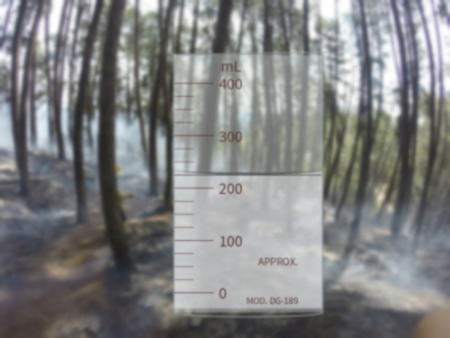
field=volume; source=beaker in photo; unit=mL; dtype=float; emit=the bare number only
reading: 225
